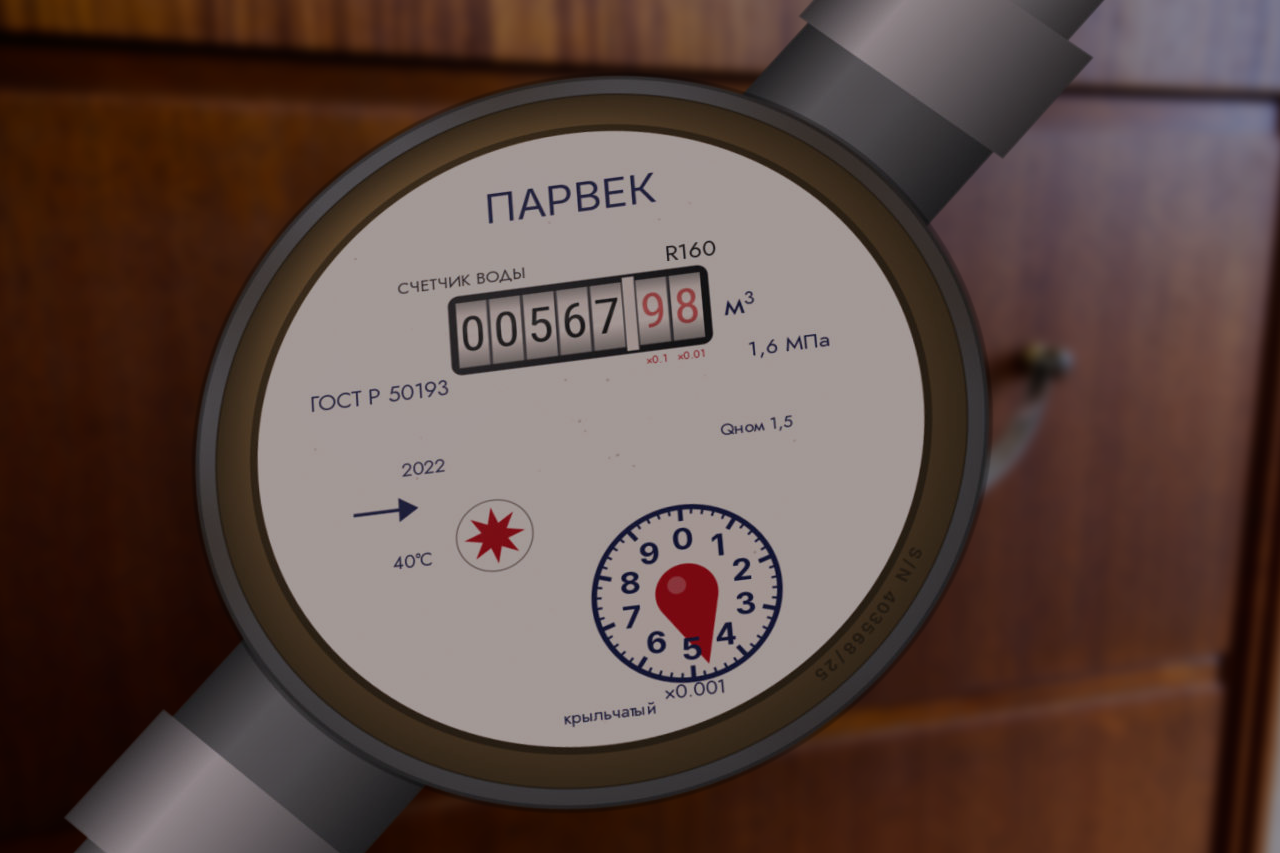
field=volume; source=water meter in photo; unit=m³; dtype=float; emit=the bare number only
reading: 567.984
